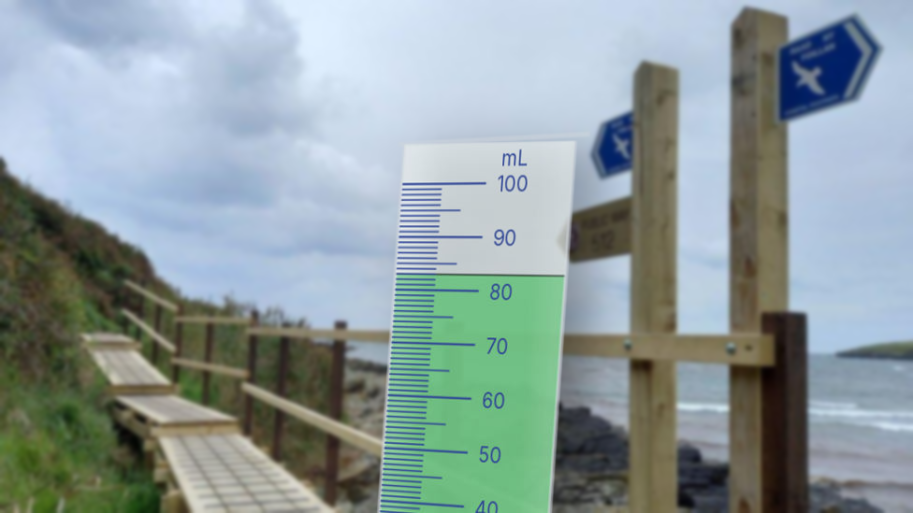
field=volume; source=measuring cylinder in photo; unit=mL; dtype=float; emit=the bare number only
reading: 83
